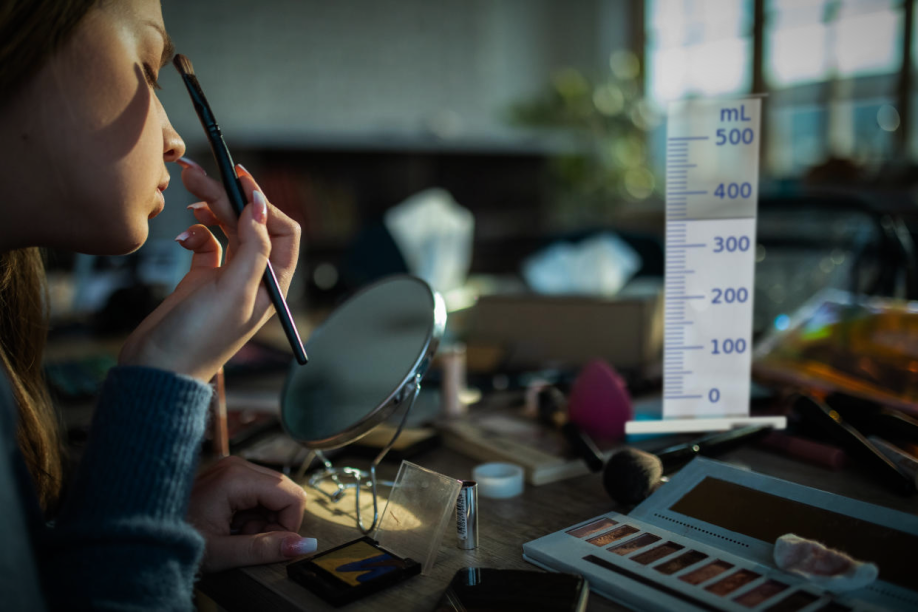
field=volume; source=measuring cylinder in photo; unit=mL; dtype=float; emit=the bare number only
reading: 350
